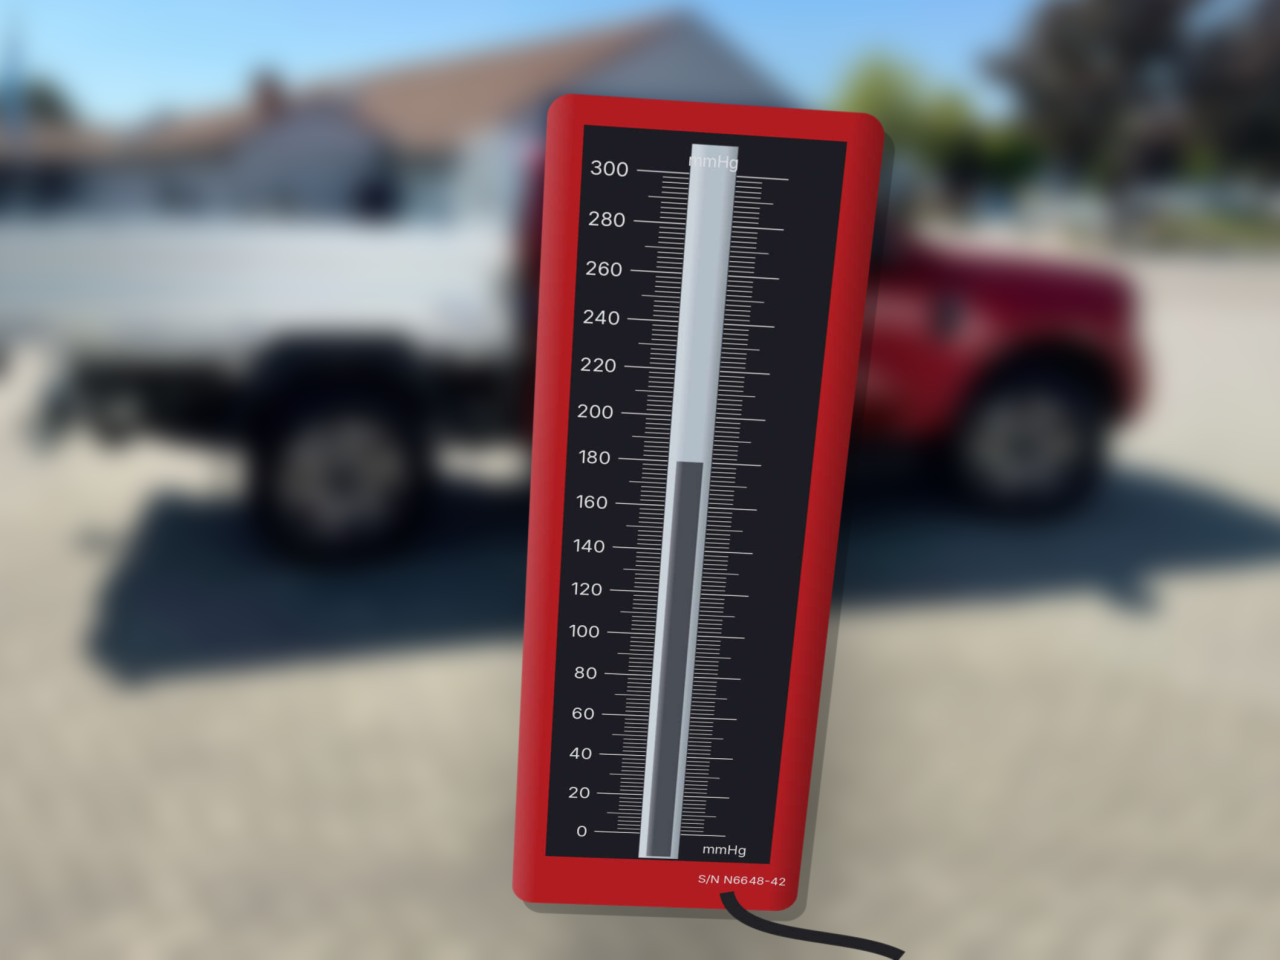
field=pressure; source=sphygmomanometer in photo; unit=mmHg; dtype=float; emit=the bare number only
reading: 180
